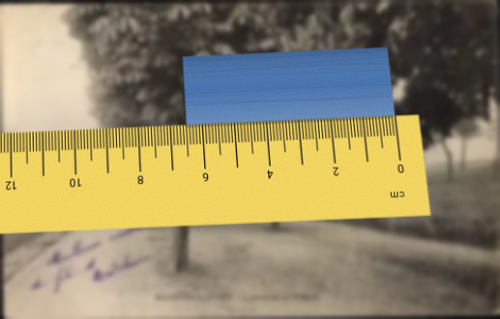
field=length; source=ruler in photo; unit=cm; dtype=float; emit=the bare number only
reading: 6.5
